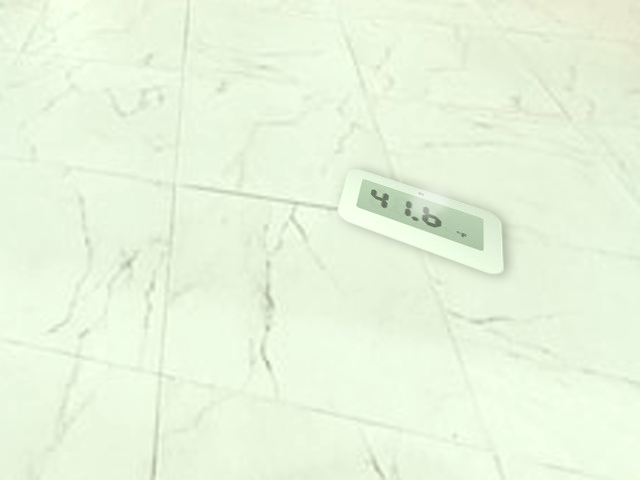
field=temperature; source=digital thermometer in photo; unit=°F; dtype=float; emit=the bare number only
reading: 41.6
